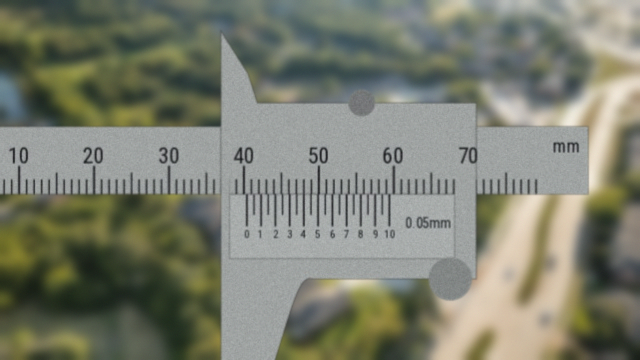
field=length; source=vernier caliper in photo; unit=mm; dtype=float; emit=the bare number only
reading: 40.4
